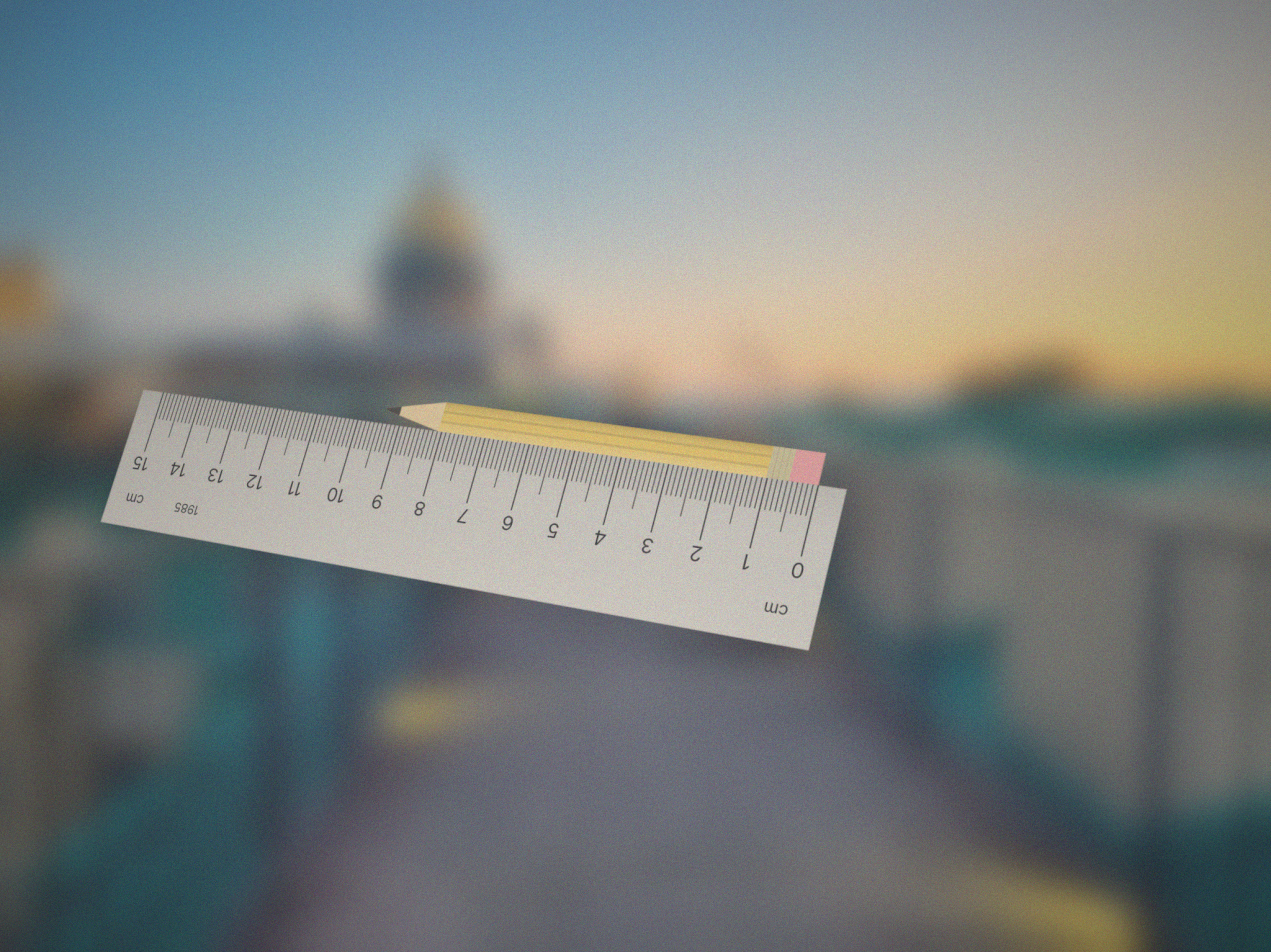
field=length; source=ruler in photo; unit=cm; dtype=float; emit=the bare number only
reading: 9.4
